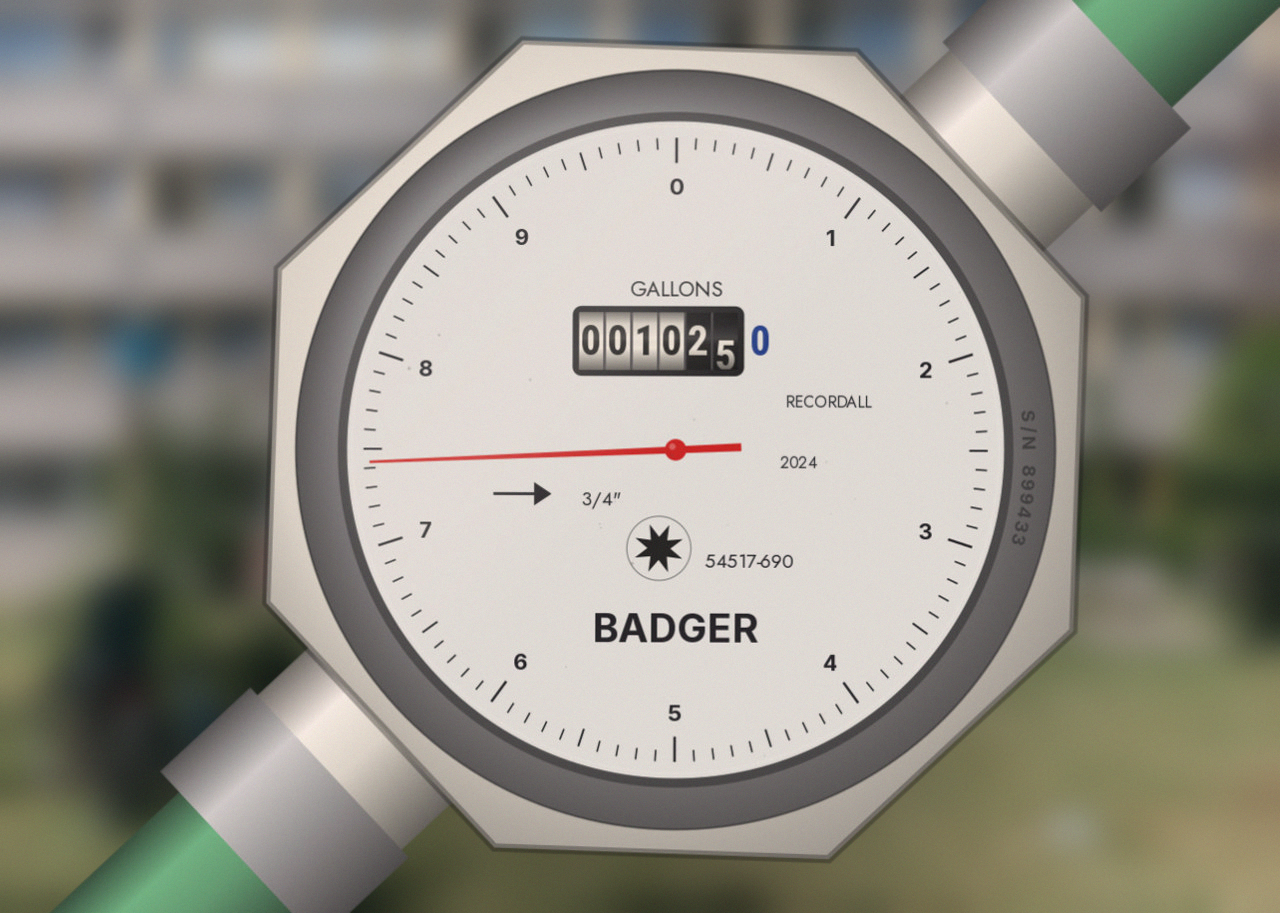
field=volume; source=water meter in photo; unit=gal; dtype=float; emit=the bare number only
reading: 10247.4
